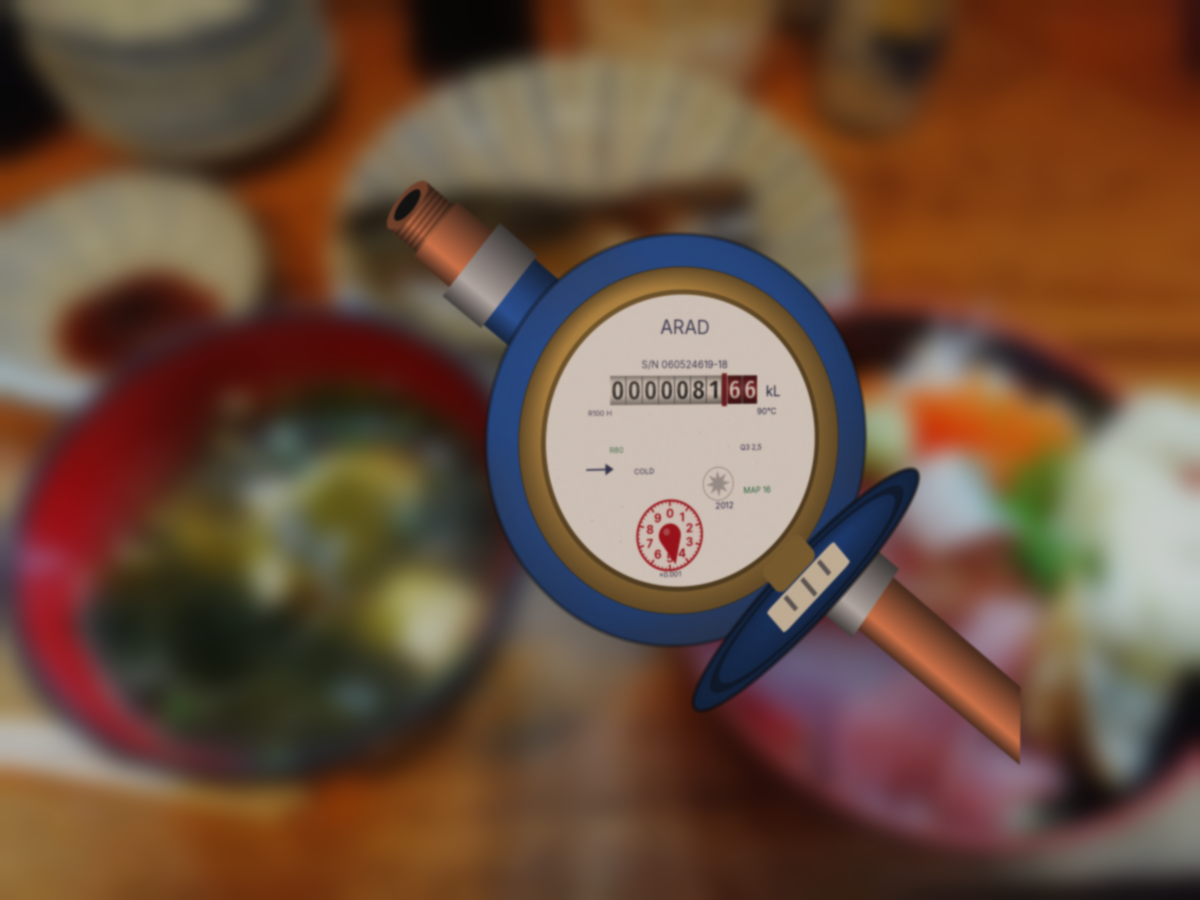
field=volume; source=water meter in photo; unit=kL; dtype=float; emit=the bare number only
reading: 81.664
